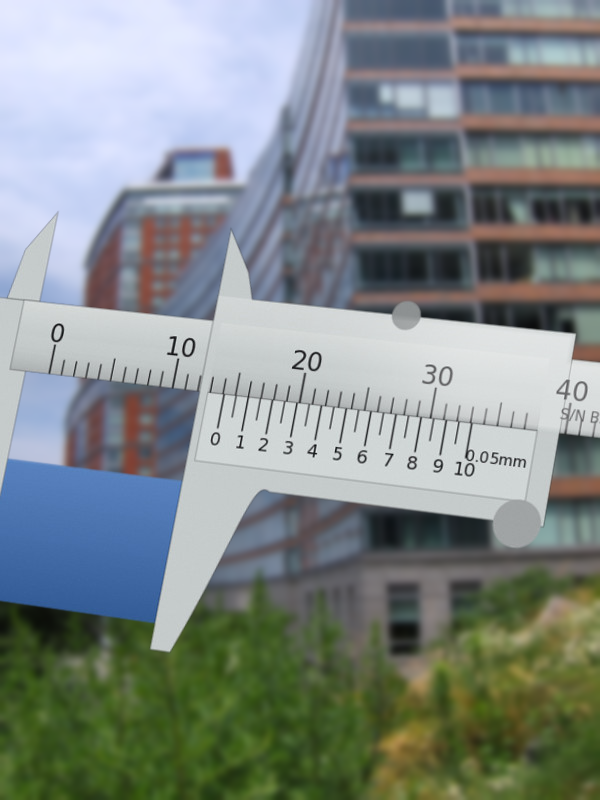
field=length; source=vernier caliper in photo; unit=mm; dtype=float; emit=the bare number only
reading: 14.1
